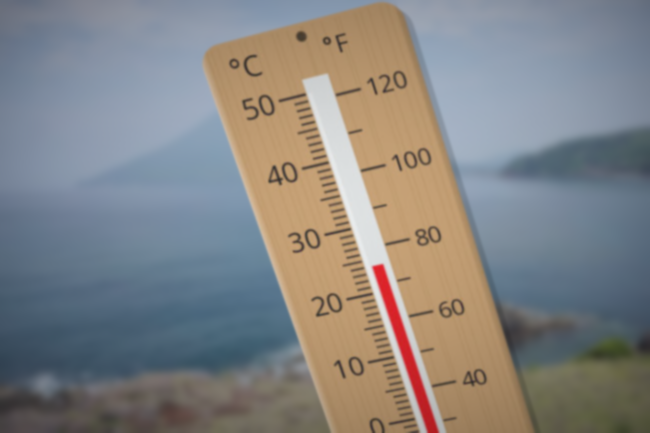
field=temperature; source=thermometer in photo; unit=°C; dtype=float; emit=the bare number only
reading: 24
